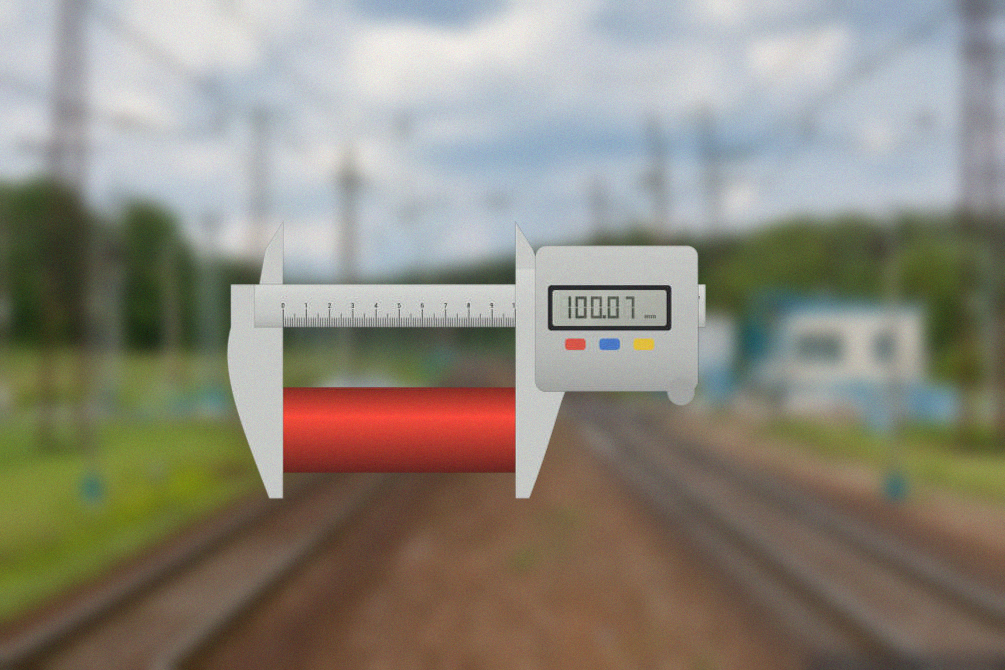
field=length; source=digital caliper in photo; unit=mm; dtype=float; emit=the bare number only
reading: 100.07
